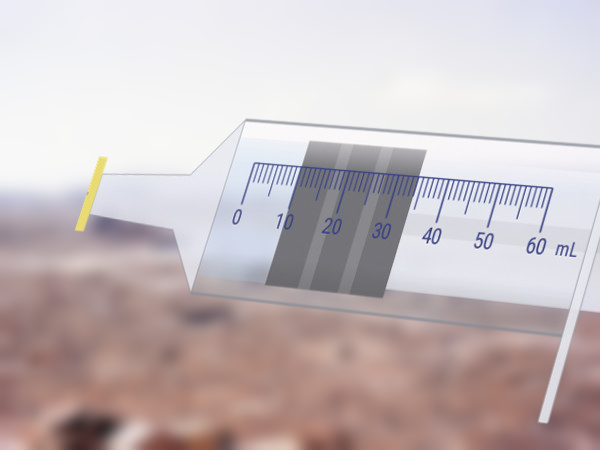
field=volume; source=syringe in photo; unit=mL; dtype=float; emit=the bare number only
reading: 10
